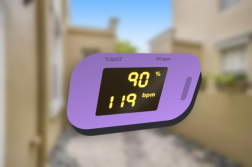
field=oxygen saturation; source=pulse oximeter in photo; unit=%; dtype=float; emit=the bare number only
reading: 90
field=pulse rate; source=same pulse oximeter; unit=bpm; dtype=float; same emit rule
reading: 119
